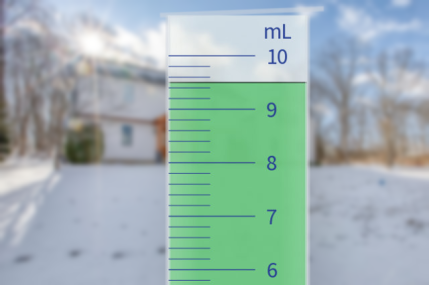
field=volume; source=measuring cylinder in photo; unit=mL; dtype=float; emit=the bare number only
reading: 9.5
